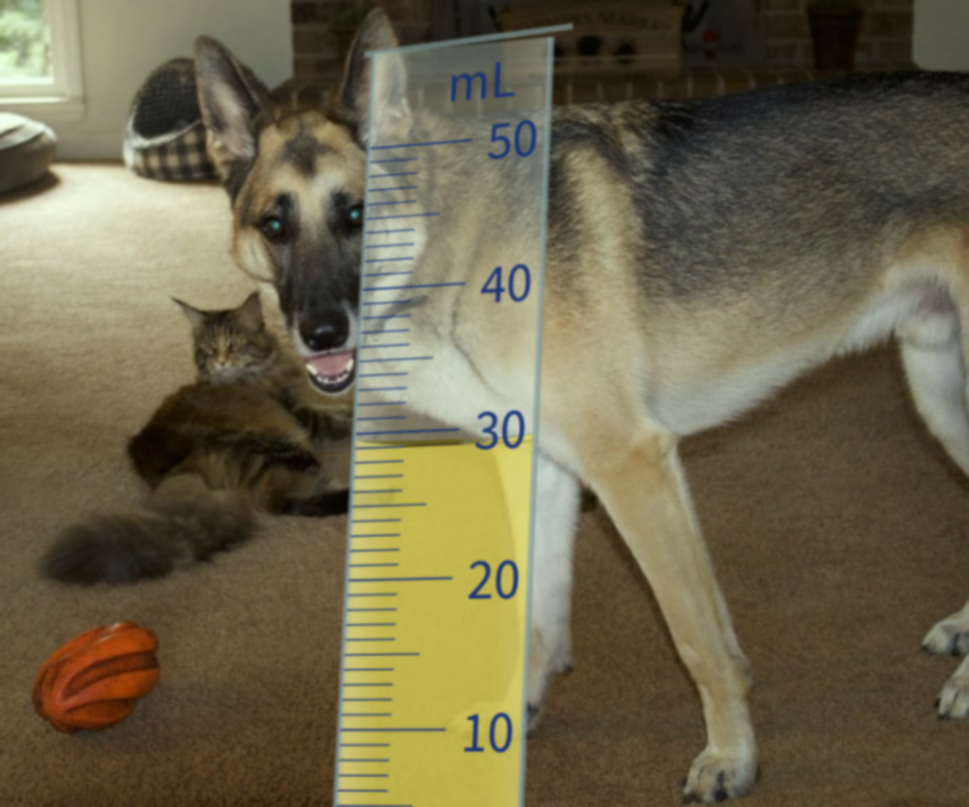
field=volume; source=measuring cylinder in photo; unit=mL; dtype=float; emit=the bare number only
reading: 29
